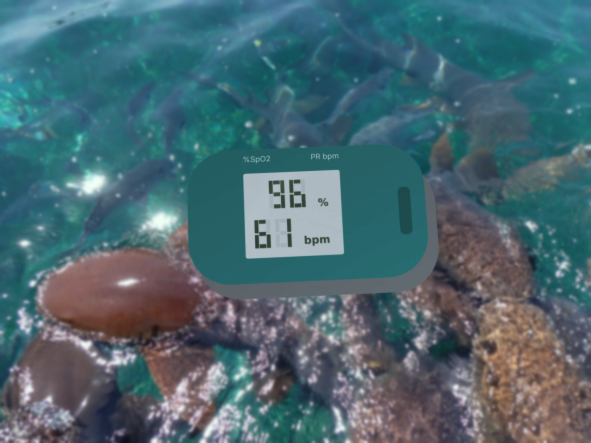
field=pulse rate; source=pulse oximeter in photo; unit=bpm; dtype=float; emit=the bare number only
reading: 61
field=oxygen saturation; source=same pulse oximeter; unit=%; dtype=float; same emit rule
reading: 96
